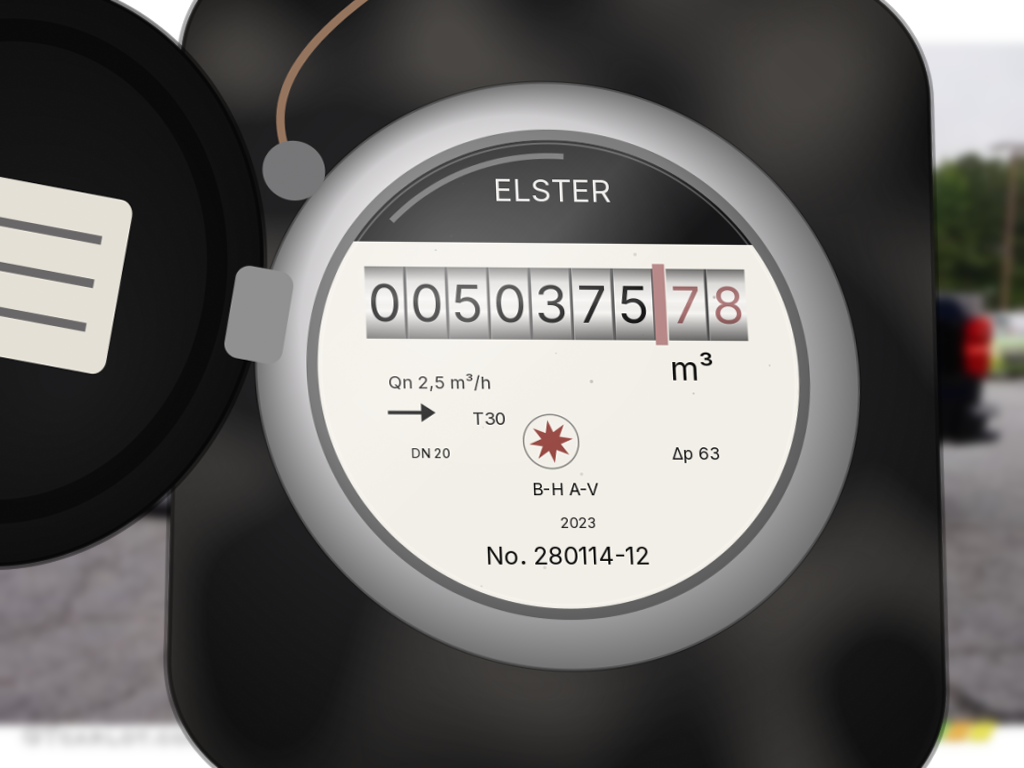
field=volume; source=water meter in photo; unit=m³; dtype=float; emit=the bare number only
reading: 50375.78
